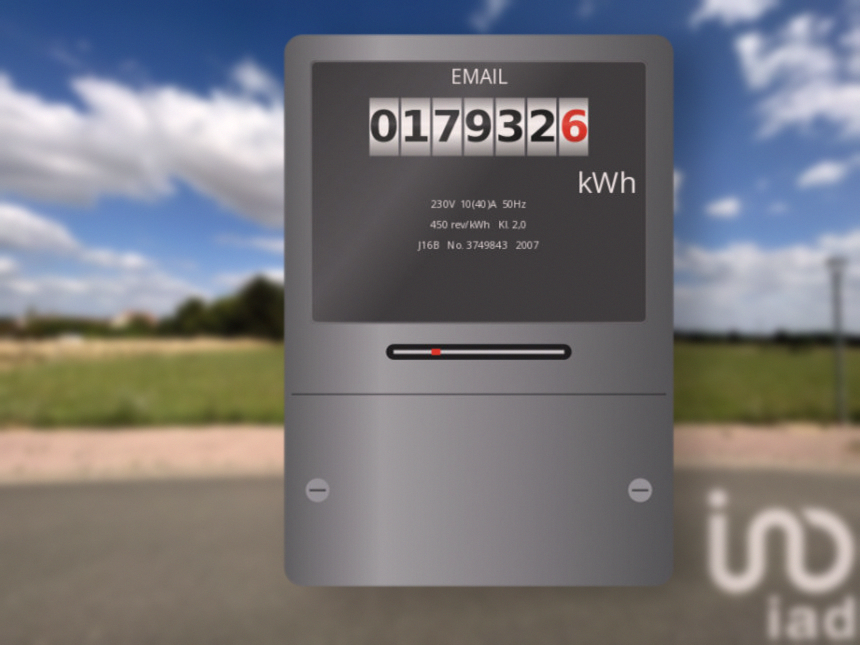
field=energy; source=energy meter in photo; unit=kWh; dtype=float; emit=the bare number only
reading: 17932.6
